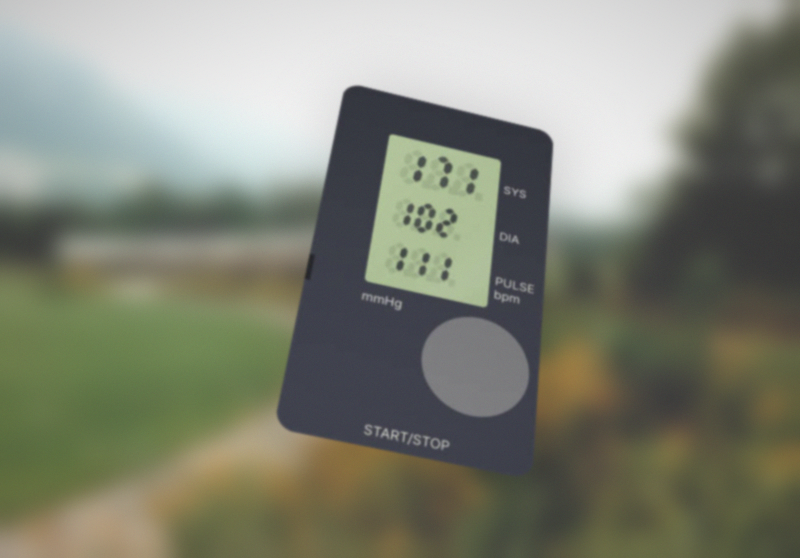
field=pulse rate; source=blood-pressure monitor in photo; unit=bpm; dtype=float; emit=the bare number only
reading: 111
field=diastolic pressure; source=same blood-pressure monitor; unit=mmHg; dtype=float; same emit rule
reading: 102
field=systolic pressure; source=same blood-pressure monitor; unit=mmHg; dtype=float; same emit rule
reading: 171
